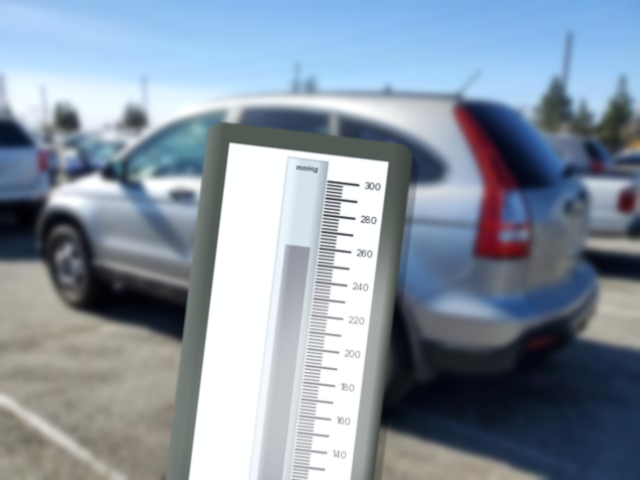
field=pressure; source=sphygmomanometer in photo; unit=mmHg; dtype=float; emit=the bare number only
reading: 260
